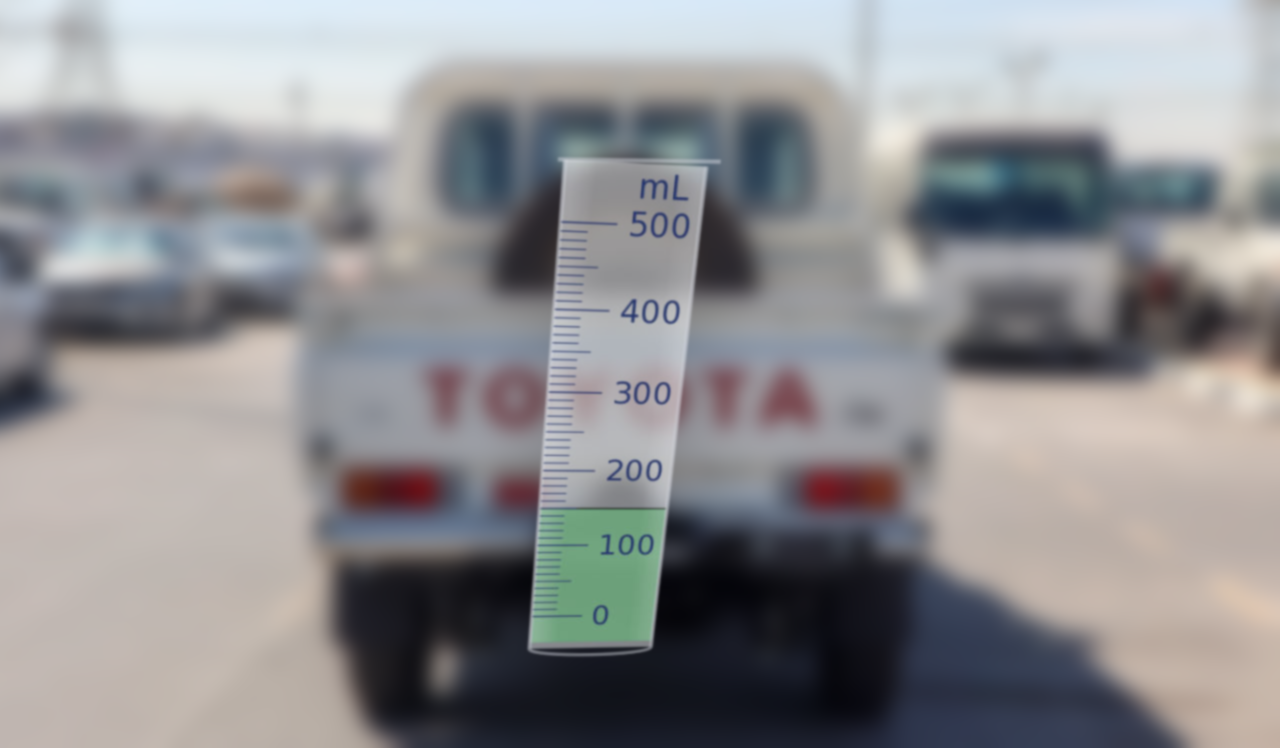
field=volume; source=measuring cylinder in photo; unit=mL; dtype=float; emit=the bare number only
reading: 150
